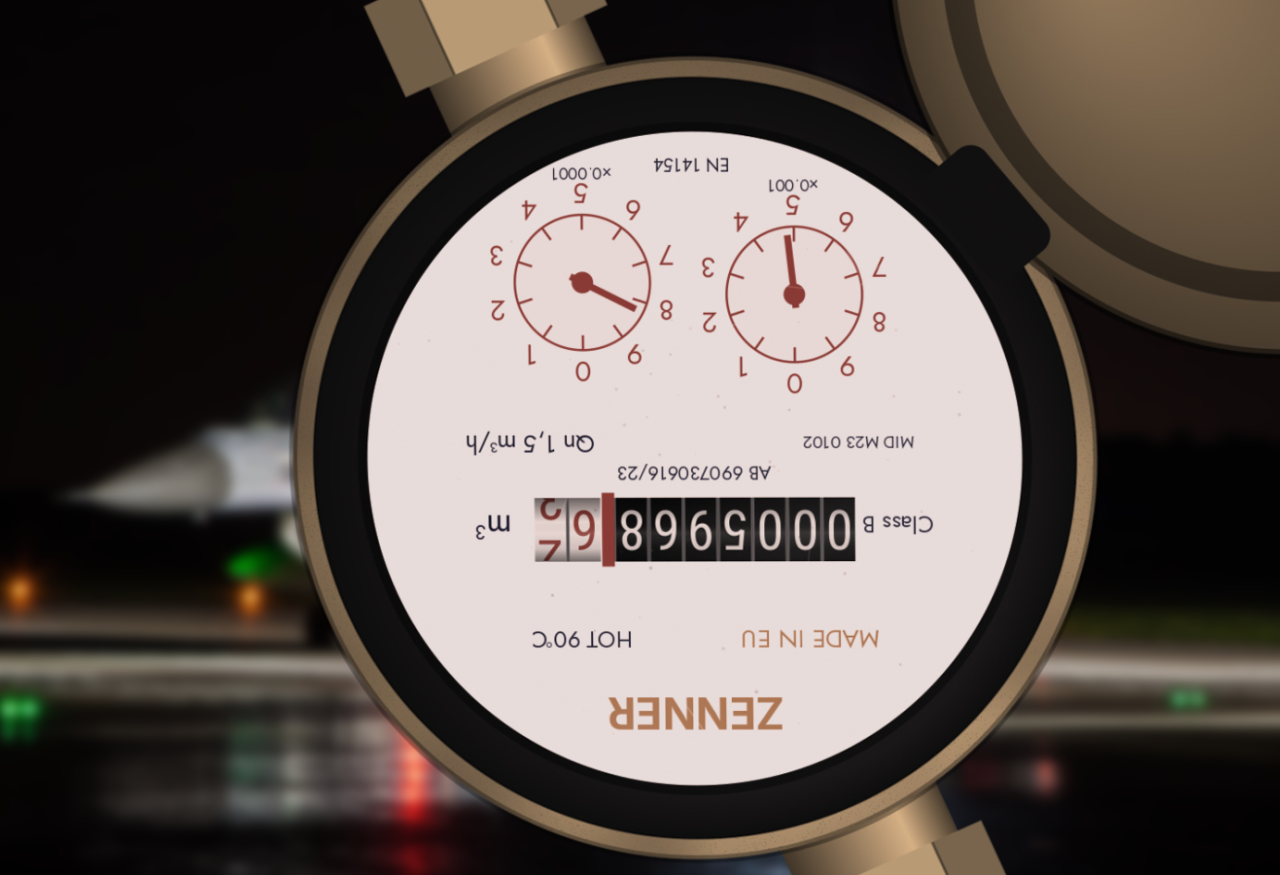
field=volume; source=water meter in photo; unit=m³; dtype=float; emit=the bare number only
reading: 5968.6248
